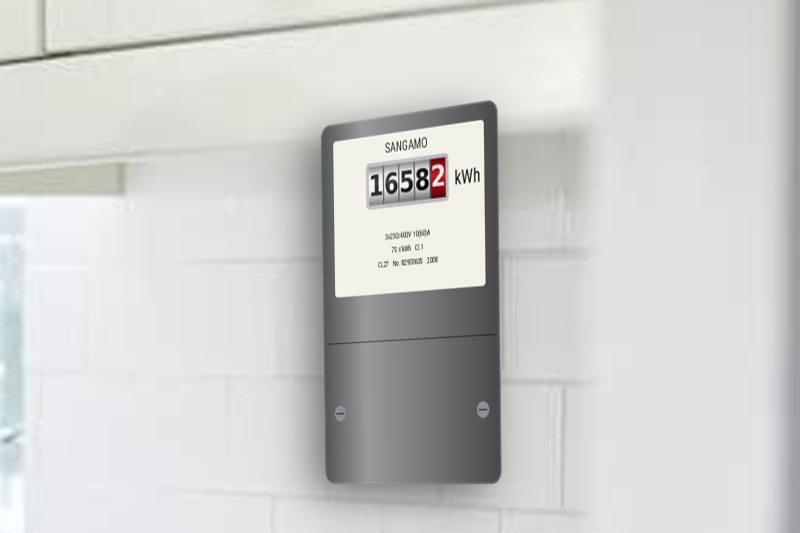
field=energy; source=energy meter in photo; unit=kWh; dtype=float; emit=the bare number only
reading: 1658.2
